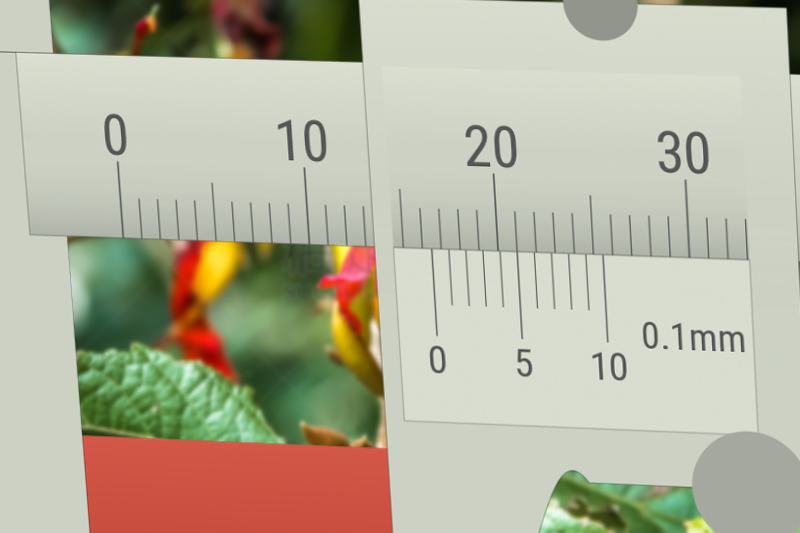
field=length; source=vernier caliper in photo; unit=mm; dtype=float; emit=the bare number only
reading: 16.5
